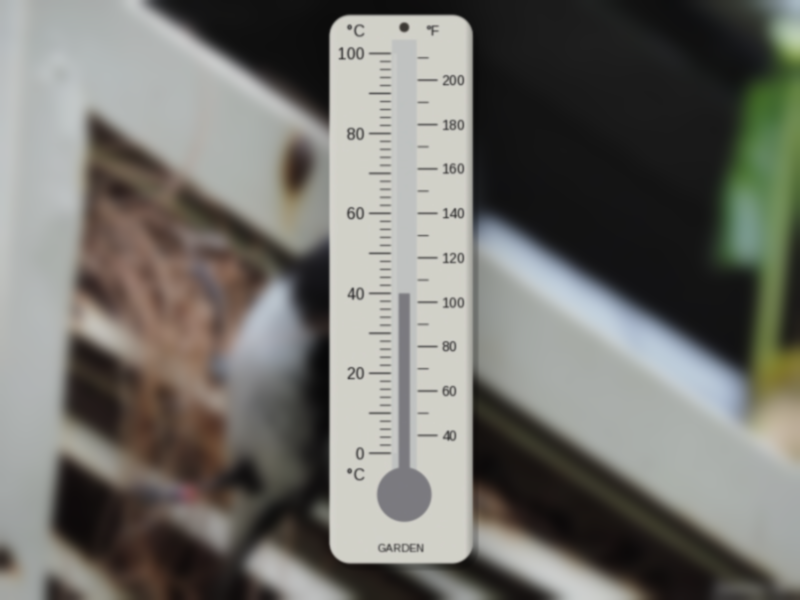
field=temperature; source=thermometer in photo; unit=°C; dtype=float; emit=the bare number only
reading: 40
